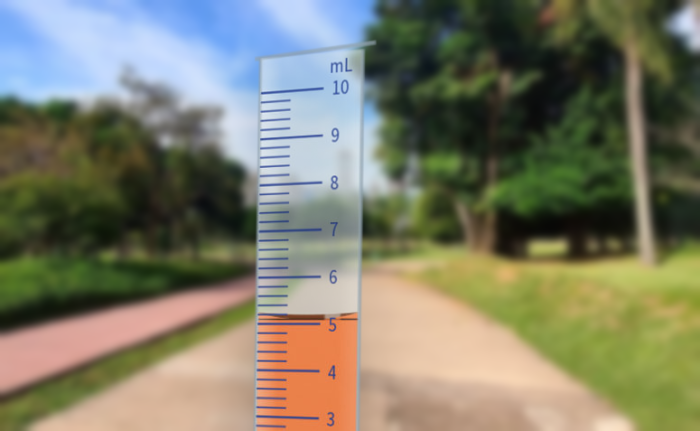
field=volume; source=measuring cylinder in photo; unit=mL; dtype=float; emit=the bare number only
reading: 5.1
